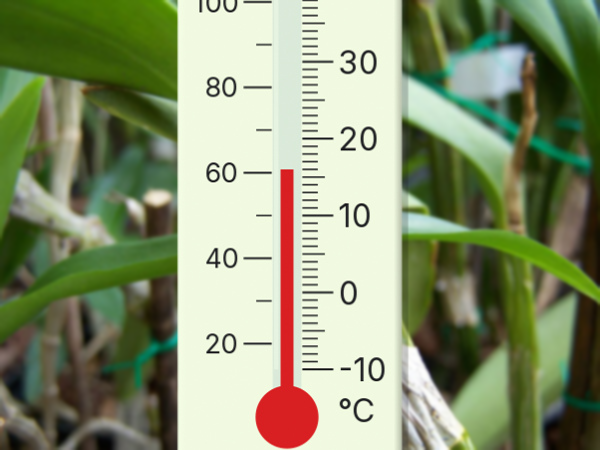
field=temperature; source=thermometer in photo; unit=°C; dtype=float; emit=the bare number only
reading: 16
